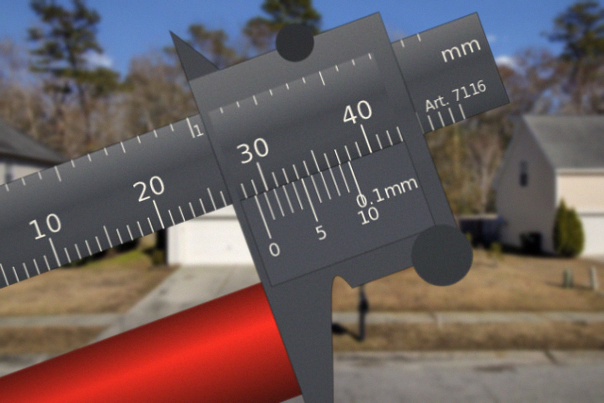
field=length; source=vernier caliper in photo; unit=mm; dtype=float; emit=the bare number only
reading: 28.8
